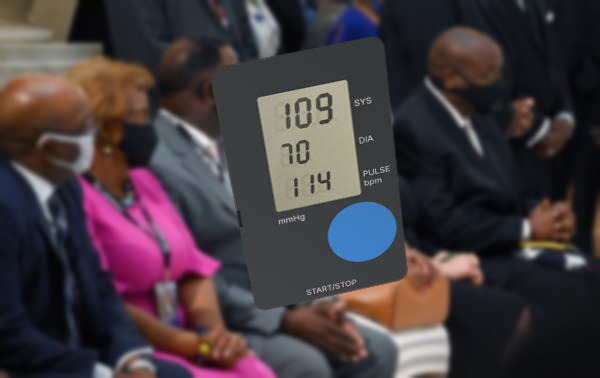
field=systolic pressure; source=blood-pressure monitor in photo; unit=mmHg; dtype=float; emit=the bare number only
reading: 109
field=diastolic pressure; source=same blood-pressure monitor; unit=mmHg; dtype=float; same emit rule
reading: 70
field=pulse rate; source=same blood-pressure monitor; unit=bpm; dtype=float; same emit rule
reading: 114
